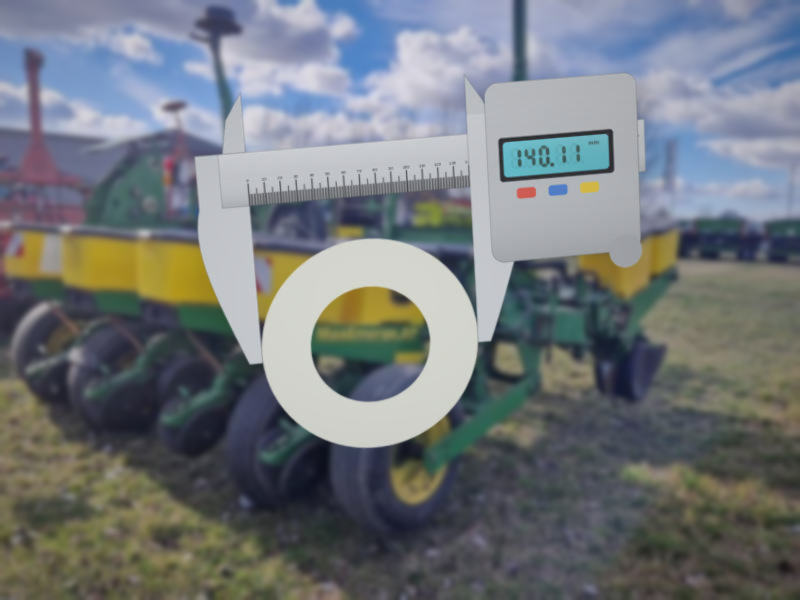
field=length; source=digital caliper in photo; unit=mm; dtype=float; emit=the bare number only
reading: 140.11
